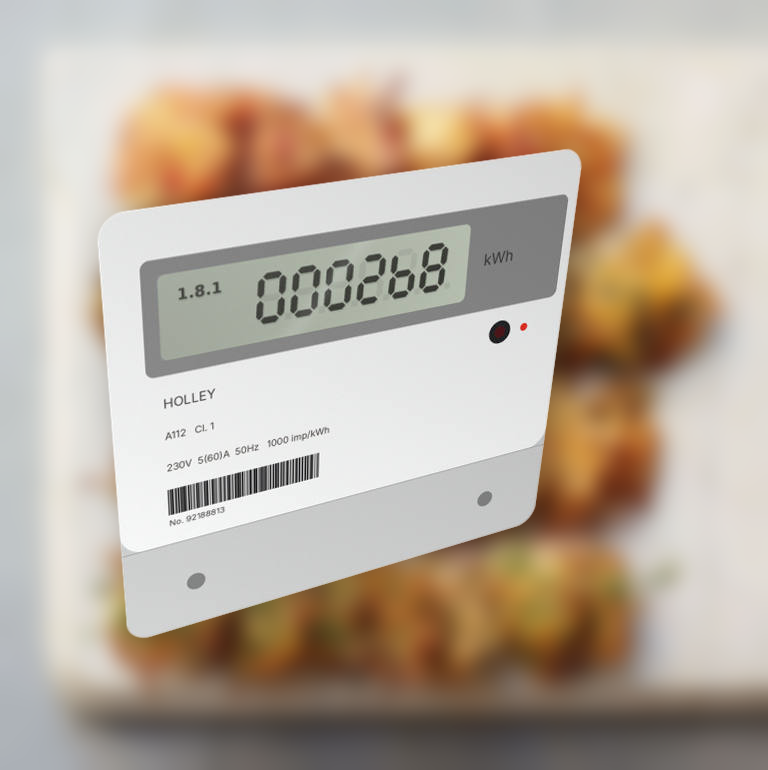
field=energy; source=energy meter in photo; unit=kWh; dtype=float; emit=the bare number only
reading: 268
